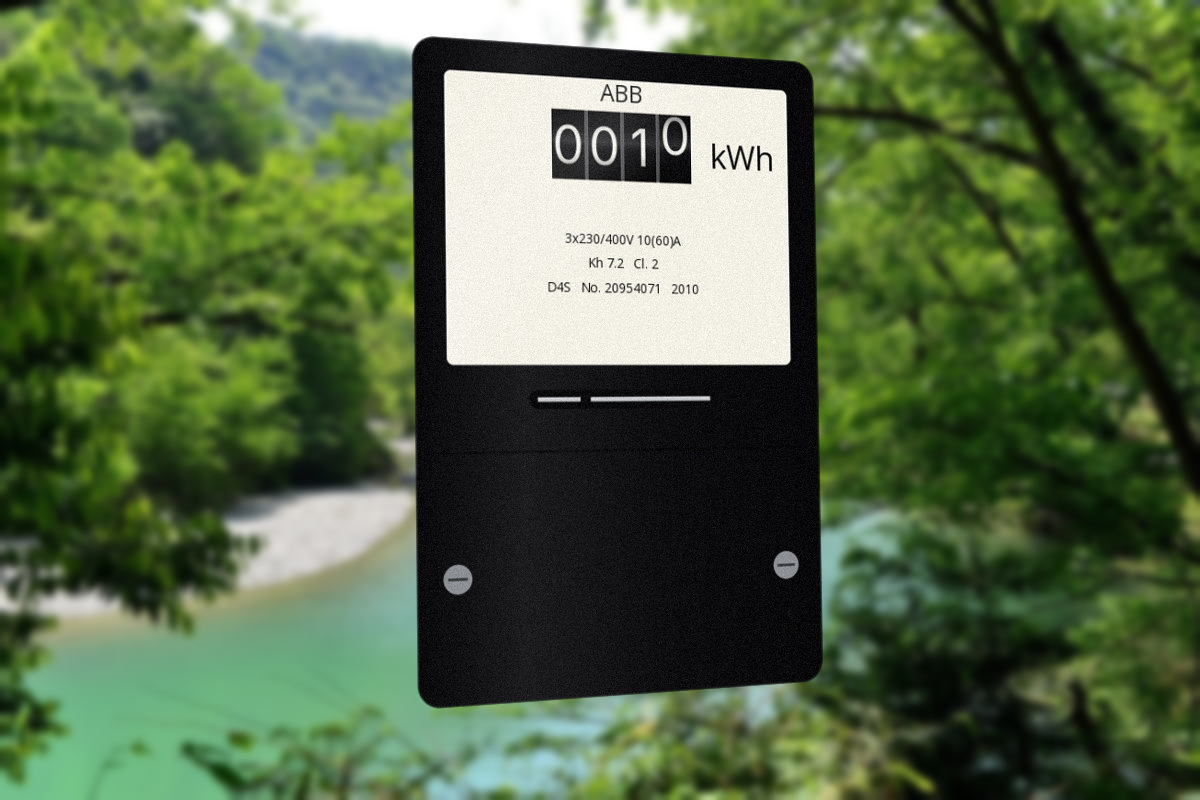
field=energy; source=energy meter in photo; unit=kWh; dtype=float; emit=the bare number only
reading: 10
